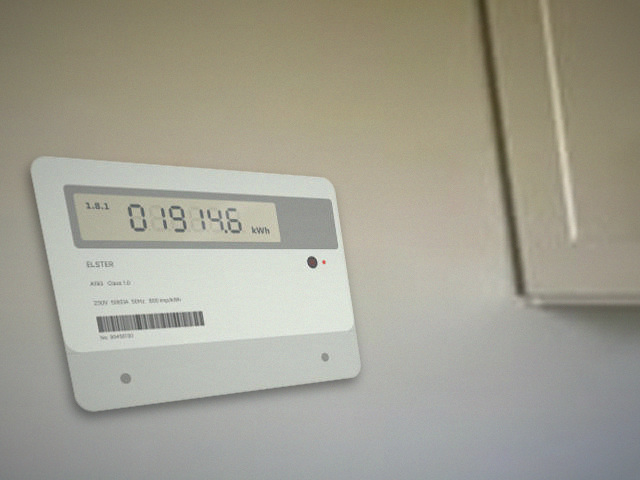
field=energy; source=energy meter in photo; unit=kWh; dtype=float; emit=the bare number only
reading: 1914.6
